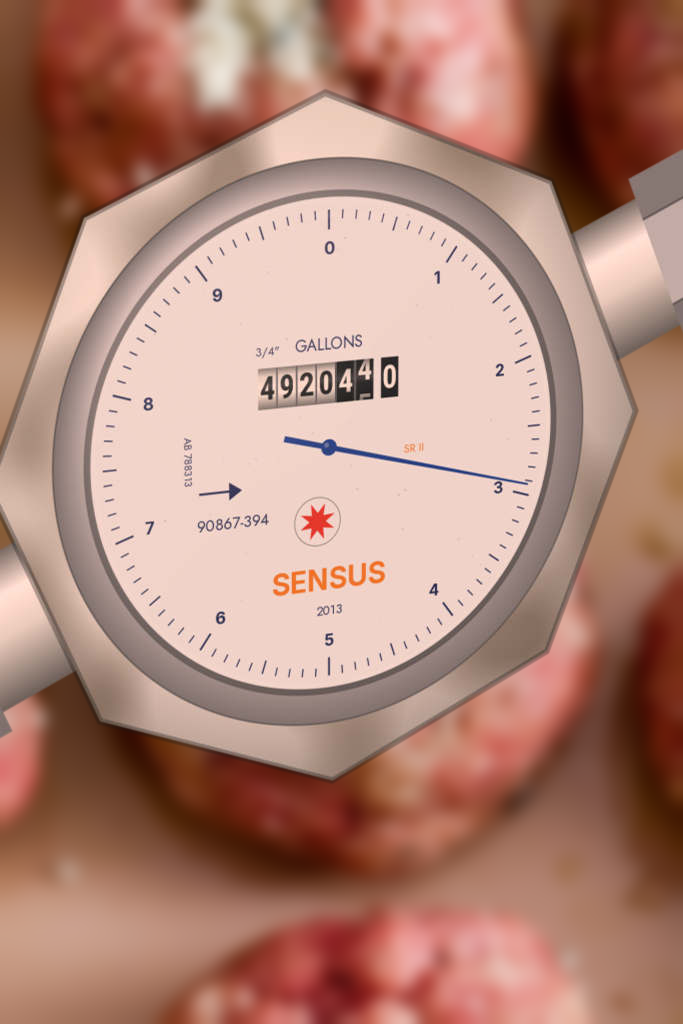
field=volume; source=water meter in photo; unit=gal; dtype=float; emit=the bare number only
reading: 4920442.9
